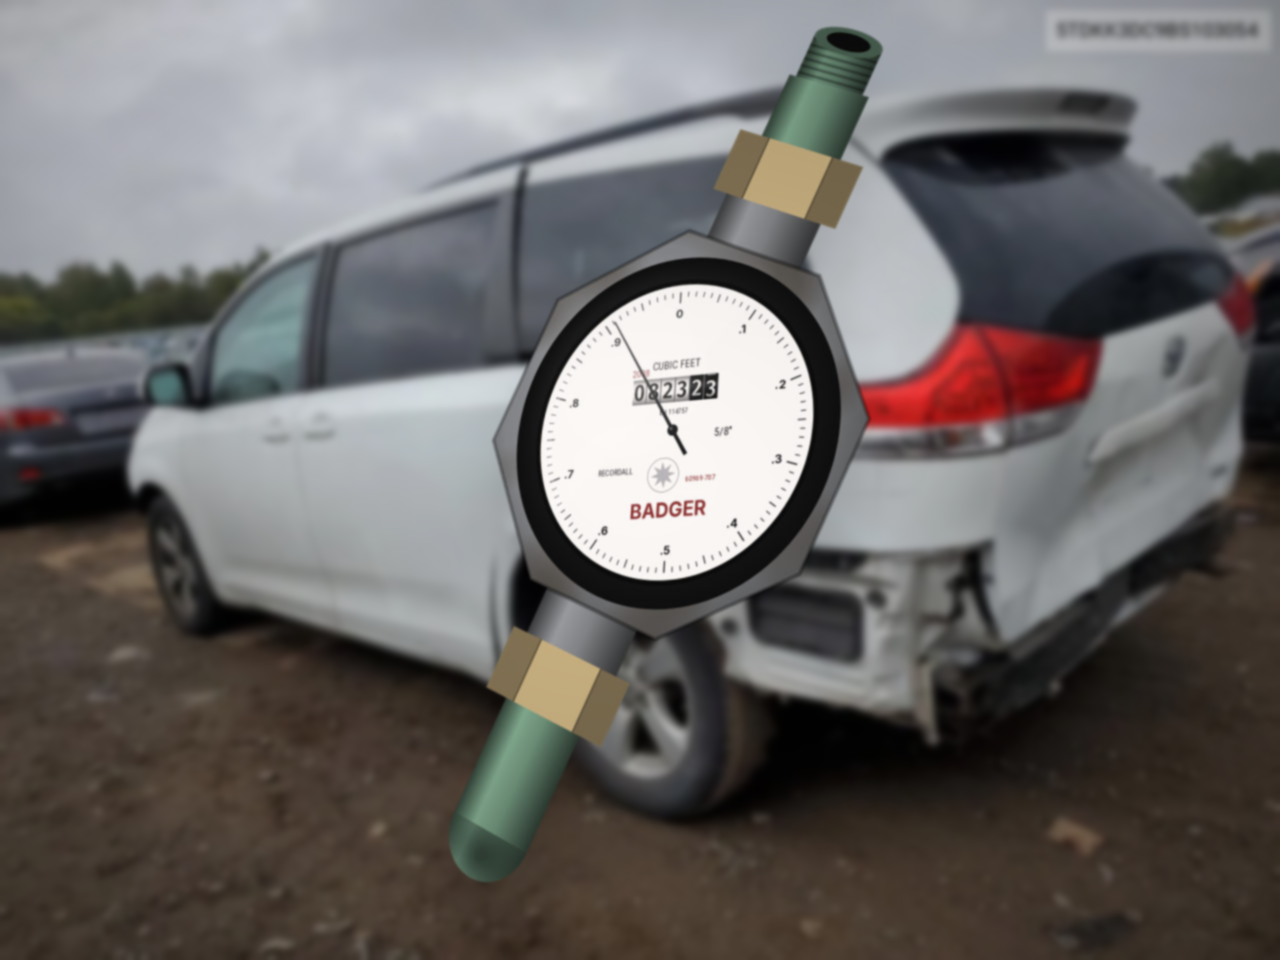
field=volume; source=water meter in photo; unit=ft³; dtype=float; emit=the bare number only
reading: 82322.91
